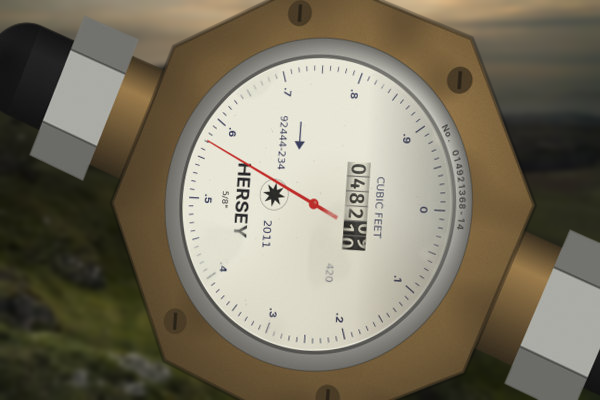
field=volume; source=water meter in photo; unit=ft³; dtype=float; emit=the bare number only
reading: 48209.57
